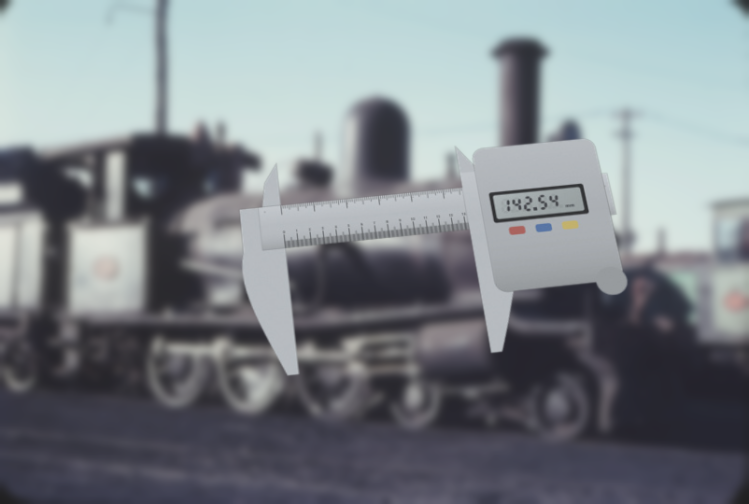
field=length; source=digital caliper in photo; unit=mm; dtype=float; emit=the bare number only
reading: 142.54
